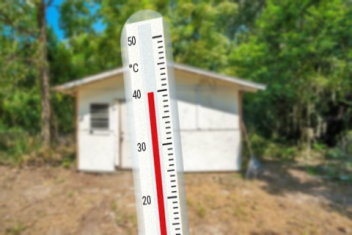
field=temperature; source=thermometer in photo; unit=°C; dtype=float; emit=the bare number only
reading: 40
